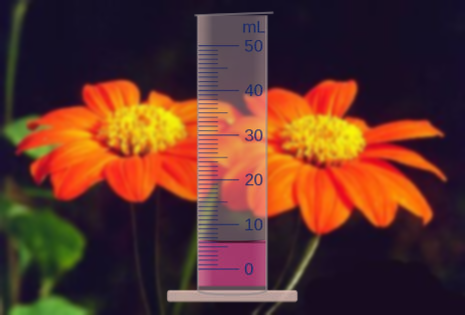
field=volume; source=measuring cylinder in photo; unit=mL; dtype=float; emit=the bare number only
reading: 6
